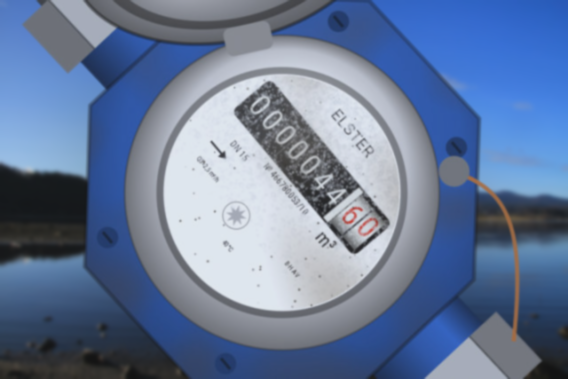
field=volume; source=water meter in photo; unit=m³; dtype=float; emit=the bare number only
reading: 44.60
